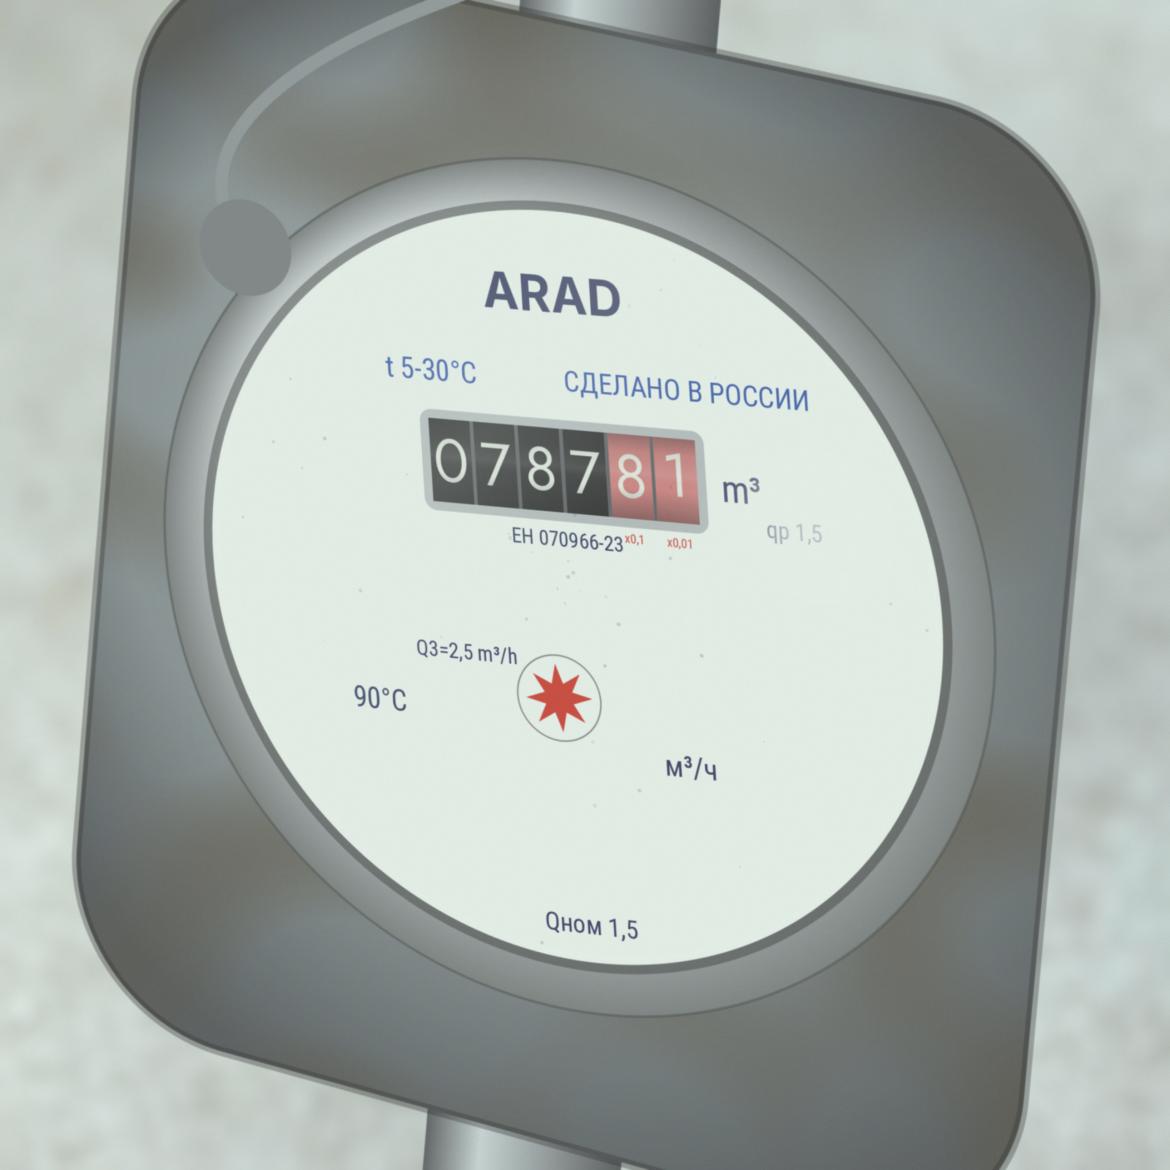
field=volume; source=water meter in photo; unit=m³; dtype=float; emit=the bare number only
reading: 787.81
